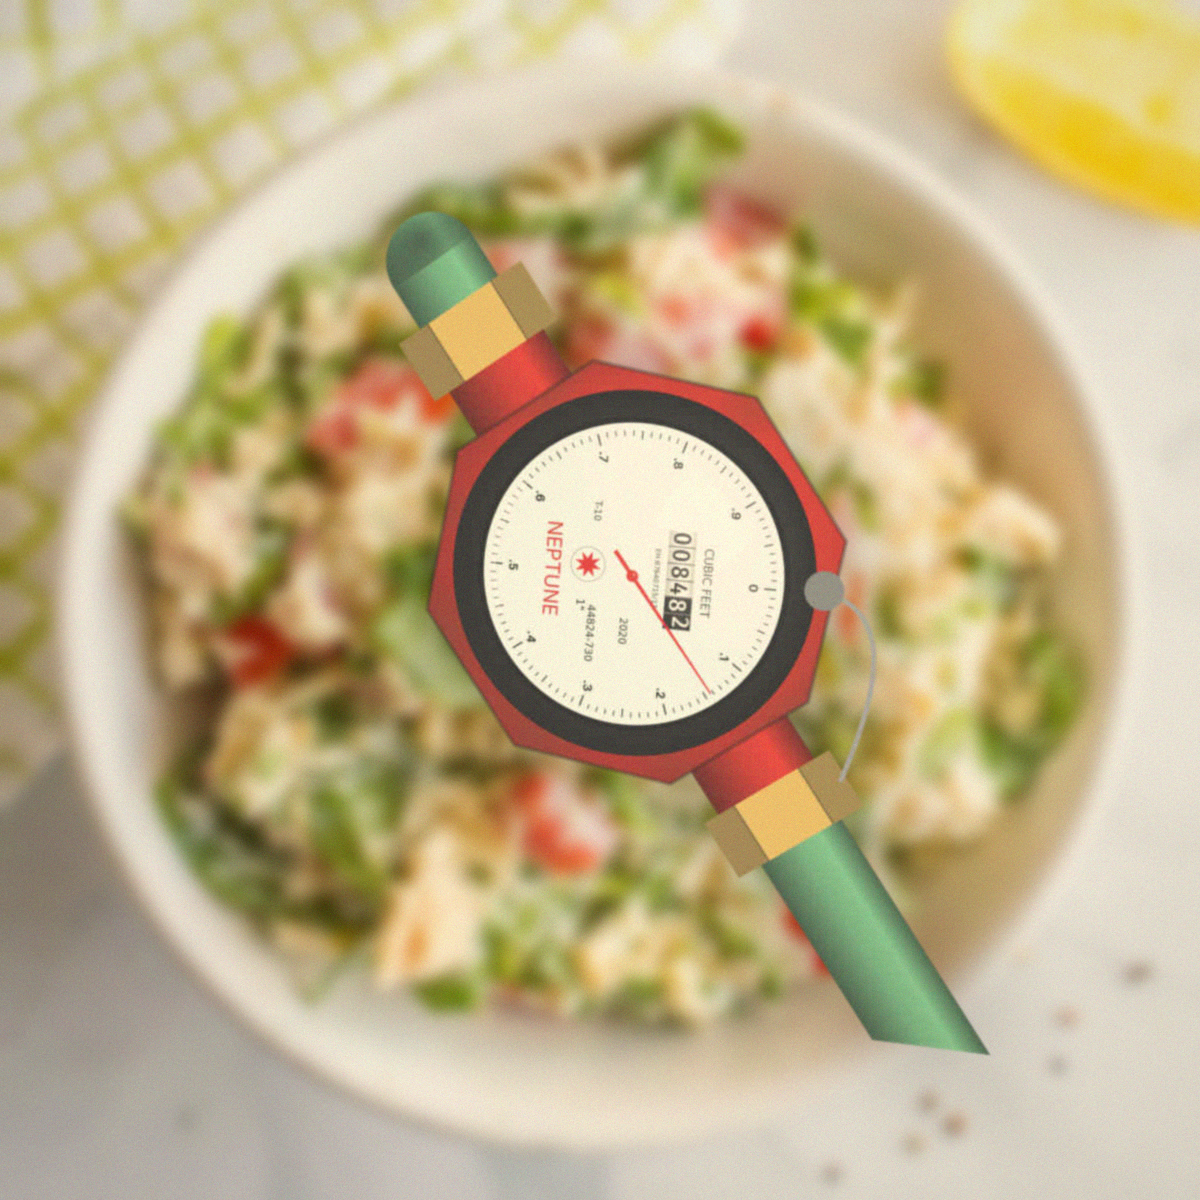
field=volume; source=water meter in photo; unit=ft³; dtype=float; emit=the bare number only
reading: 8482.14
